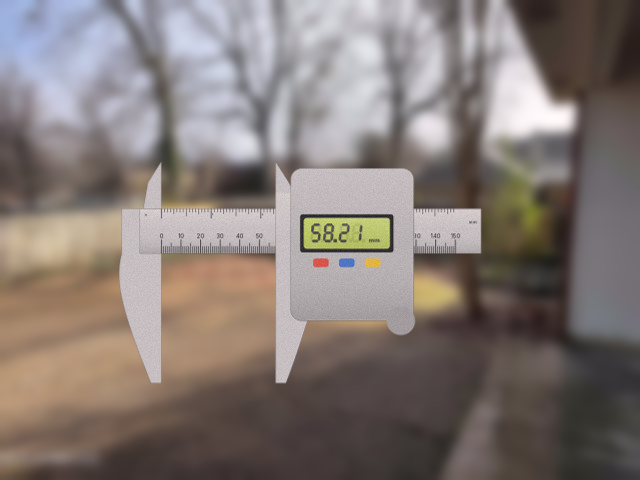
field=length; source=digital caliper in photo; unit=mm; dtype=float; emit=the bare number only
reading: 58.21
